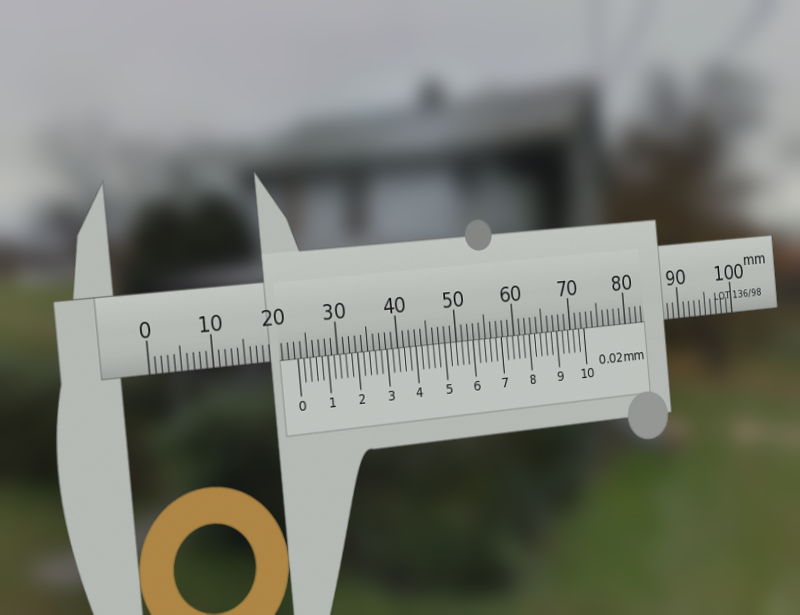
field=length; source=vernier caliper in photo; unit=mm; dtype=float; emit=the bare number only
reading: 23.5
